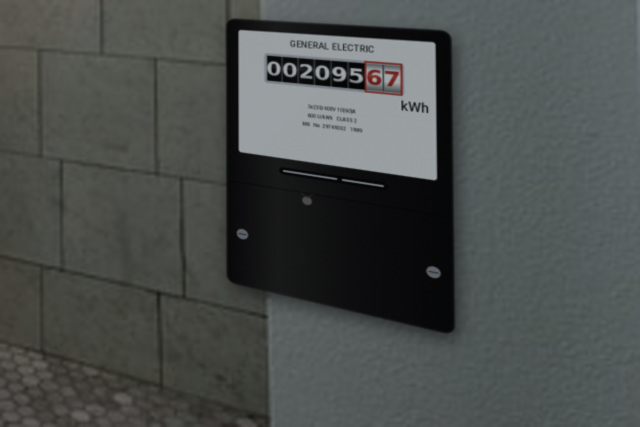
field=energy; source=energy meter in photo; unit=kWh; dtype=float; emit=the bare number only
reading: 2095.67
